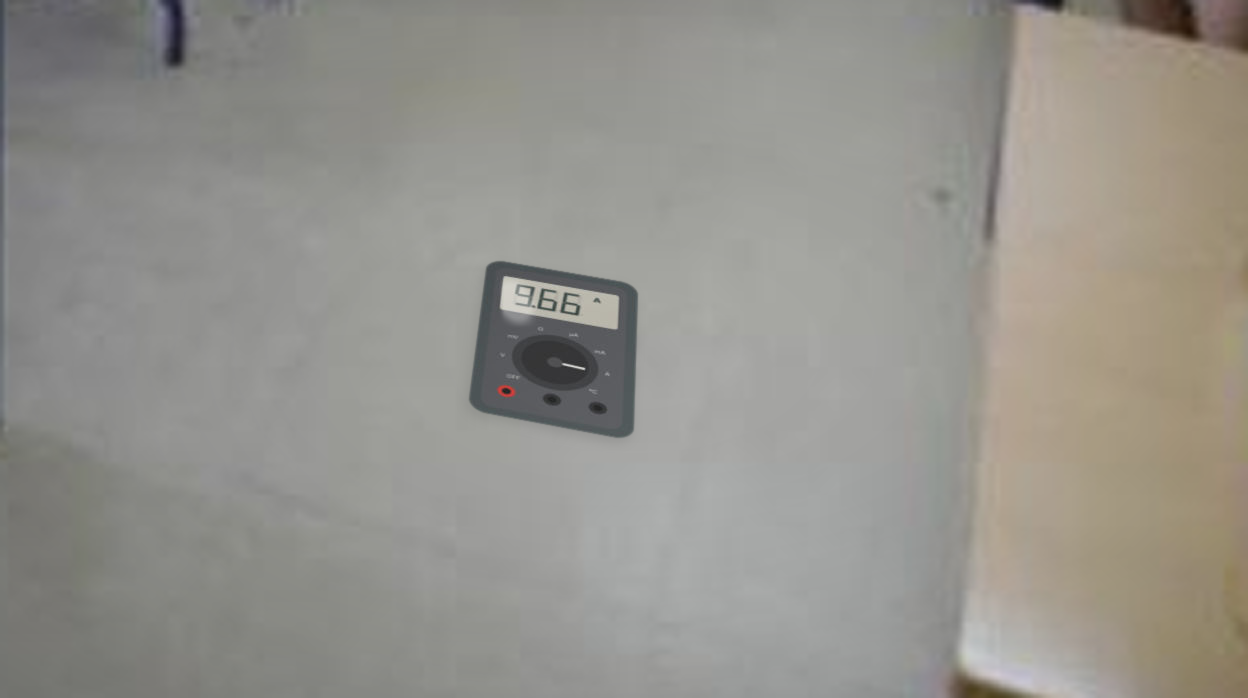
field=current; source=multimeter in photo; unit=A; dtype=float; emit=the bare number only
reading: 9.66
